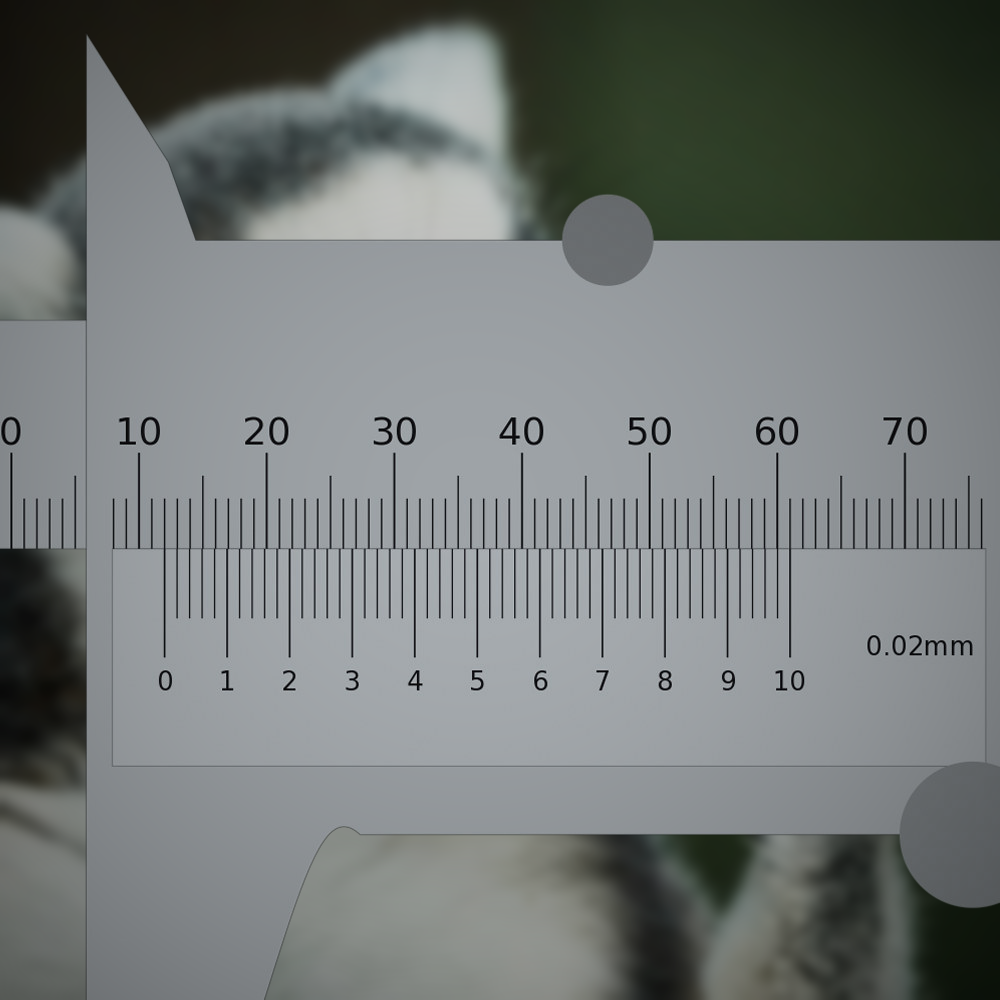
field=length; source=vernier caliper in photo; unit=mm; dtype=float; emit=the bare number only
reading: 12.0
